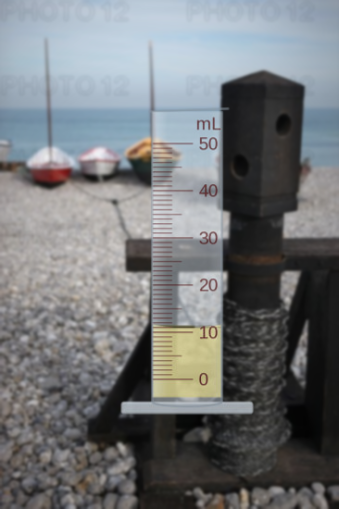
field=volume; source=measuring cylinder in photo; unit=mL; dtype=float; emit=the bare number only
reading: 11
